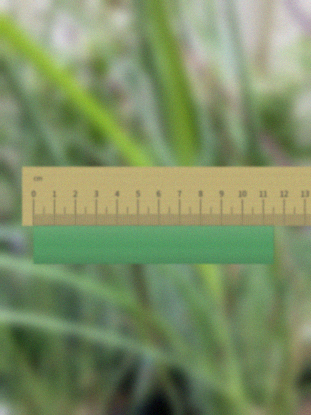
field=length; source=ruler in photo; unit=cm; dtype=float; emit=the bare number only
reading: 11.5
